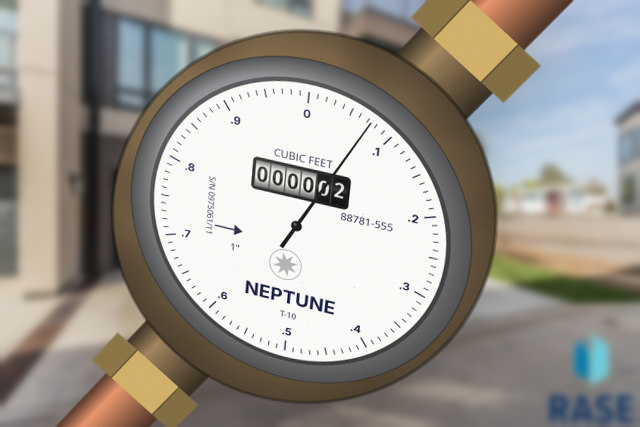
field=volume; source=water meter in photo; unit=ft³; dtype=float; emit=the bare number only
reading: 2.07
